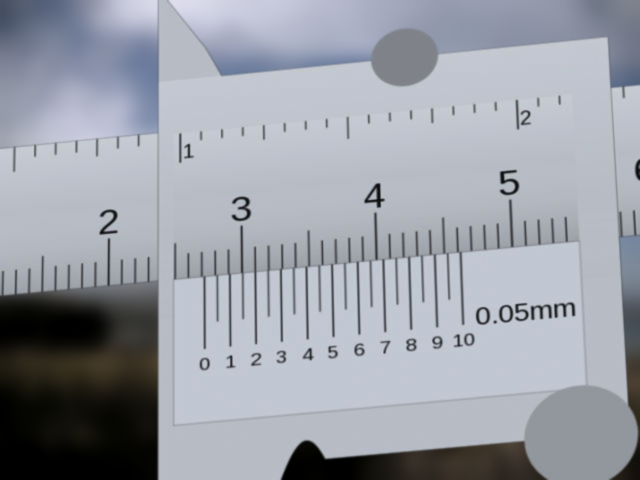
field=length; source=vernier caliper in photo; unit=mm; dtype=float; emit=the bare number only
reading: 27.2
